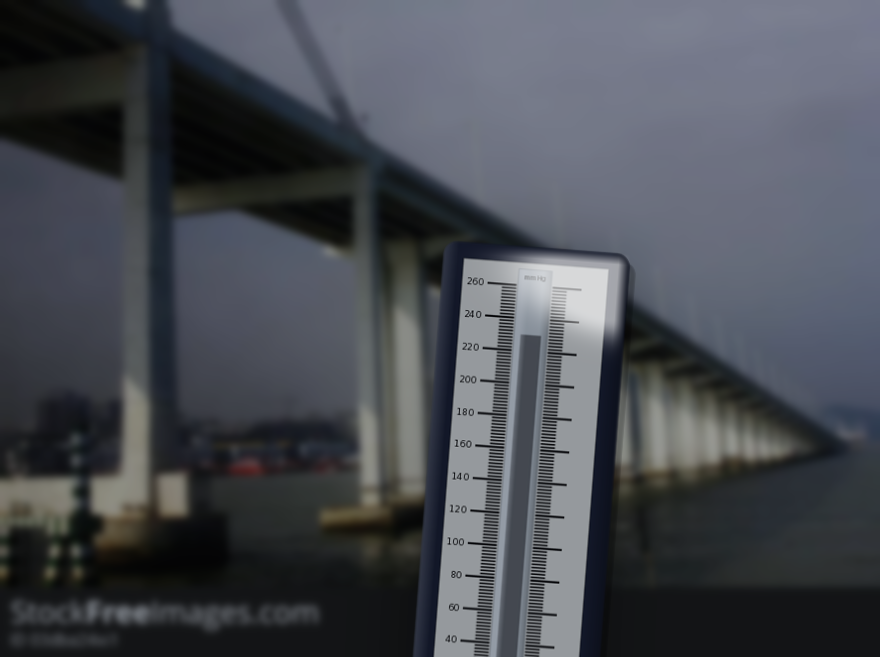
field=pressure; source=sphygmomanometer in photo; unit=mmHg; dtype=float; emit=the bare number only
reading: 230
